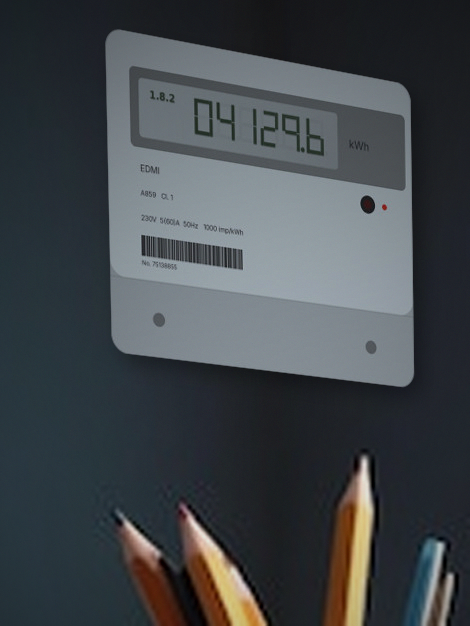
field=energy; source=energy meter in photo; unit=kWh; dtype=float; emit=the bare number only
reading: 4129.6
